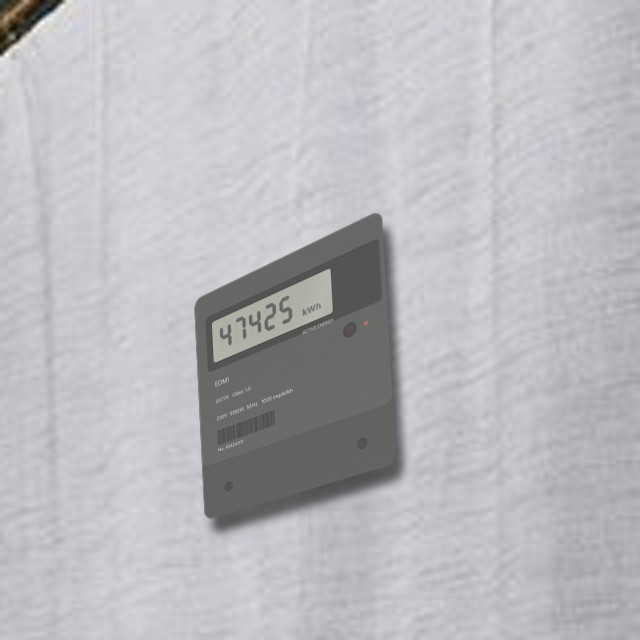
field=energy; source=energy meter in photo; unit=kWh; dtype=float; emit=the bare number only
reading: 47425
